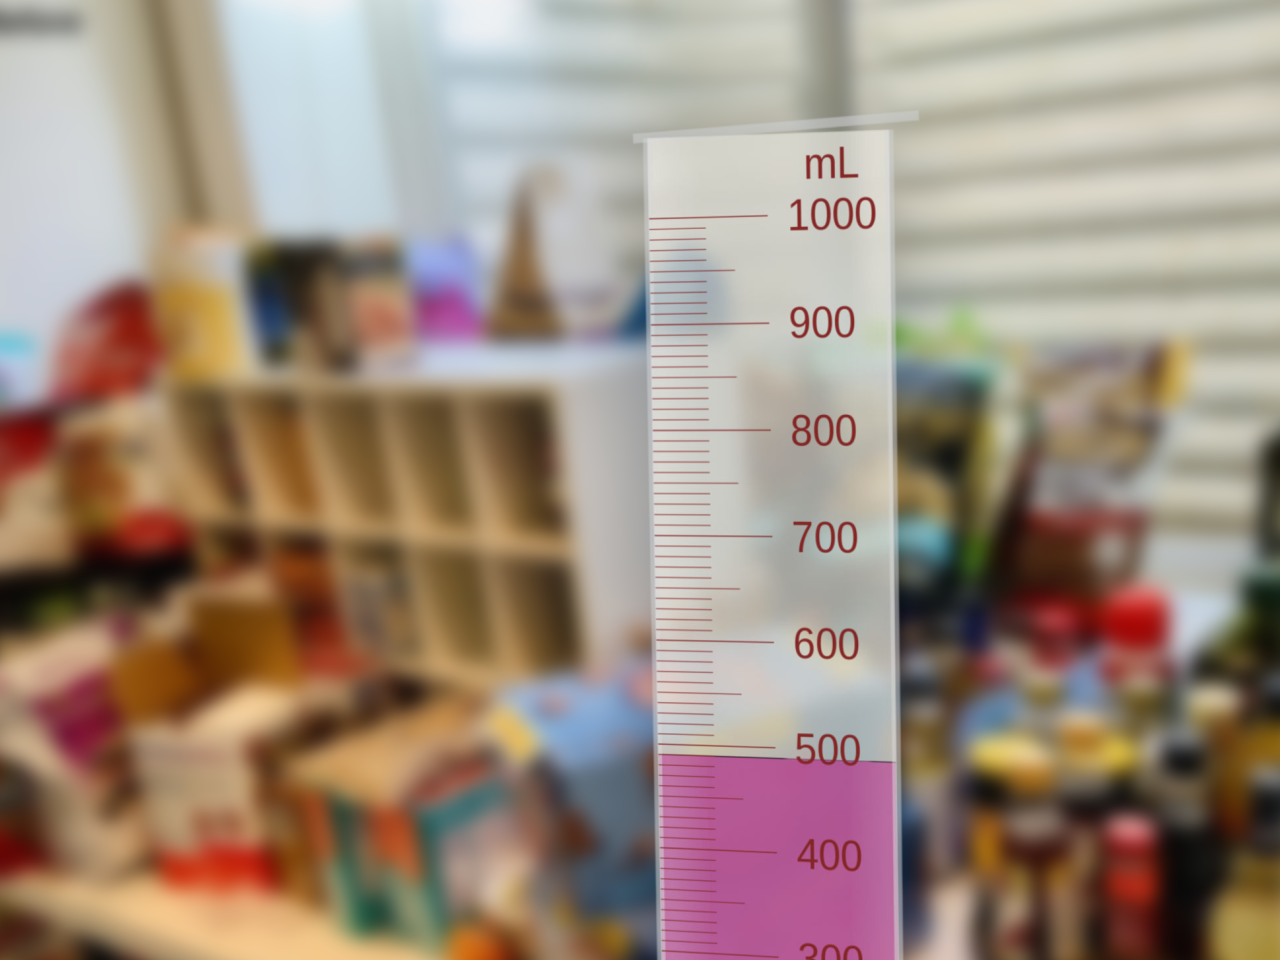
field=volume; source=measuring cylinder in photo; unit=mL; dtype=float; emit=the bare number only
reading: 490
